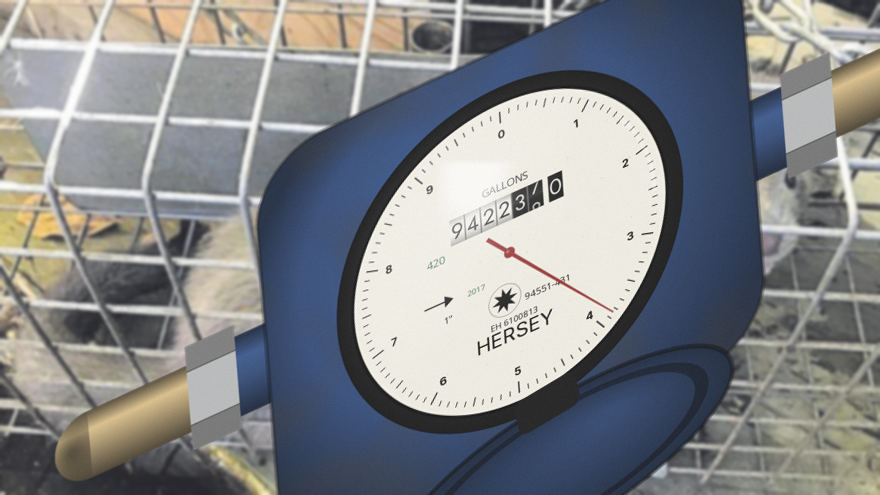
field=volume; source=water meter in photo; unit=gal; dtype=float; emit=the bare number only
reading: 9422373.8
